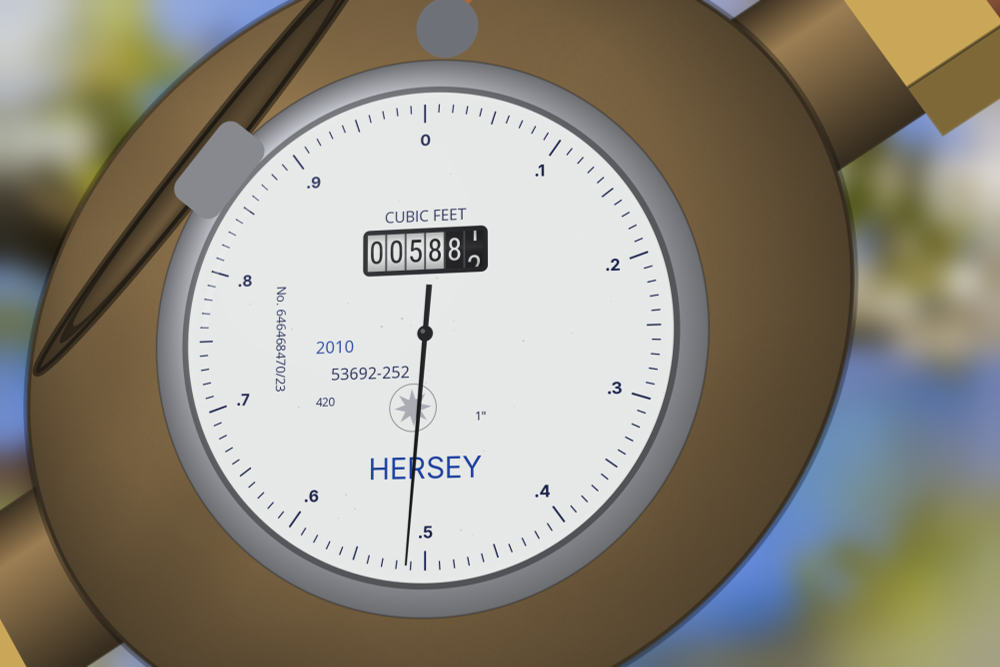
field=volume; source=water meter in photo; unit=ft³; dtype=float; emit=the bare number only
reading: 5881.51
